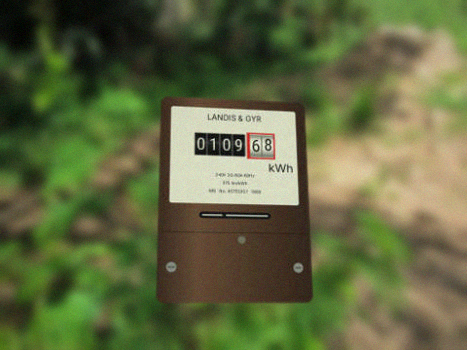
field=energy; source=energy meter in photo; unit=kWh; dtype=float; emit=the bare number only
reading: 109.68
